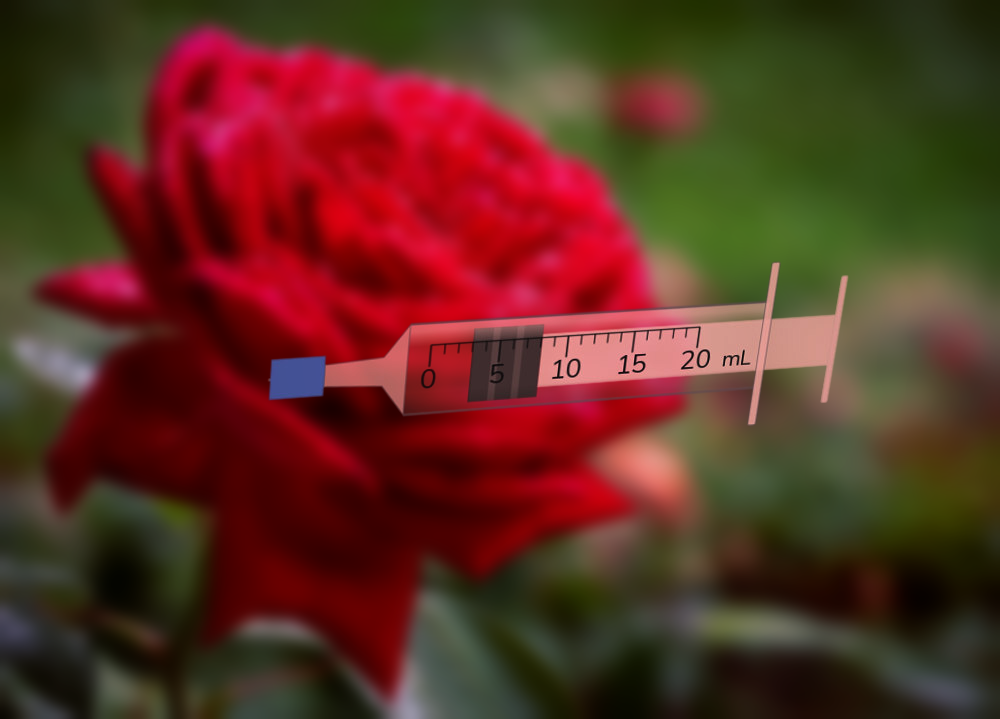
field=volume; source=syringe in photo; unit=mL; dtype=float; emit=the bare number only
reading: 3
